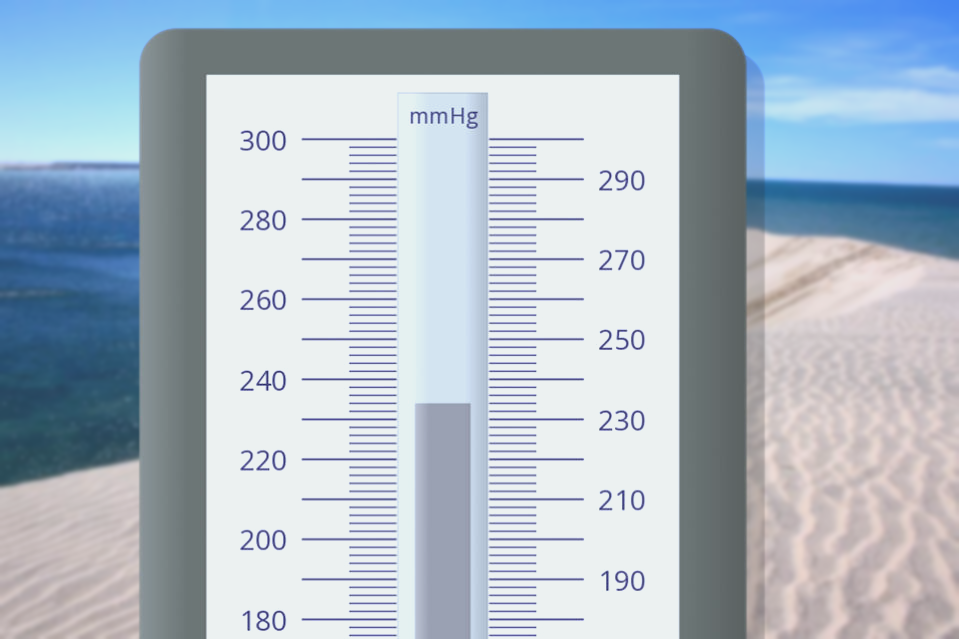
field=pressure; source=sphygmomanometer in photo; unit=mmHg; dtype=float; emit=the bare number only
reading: 234
